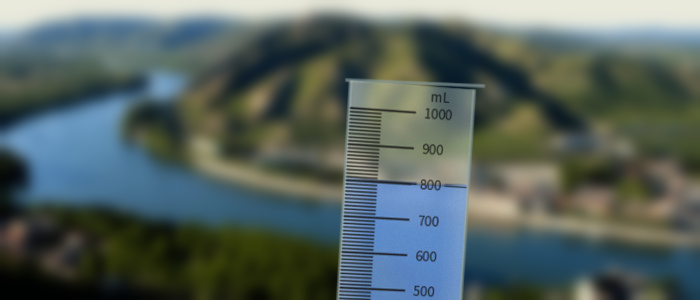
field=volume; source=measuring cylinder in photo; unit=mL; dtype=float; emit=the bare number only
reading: 800
